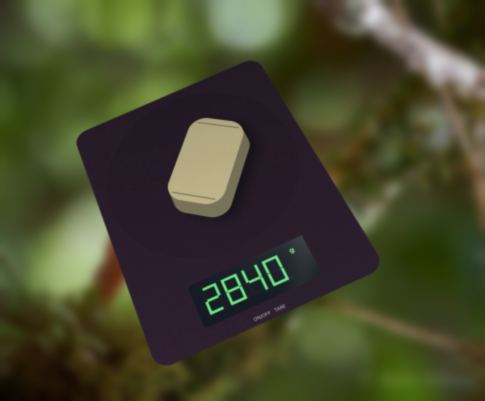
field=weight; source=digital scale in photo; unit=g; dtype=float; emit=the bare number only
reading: 2840
